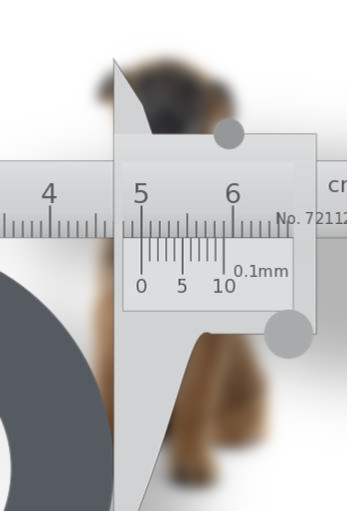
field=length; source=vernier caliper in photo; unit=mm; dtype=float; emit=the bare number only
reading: 50.0
